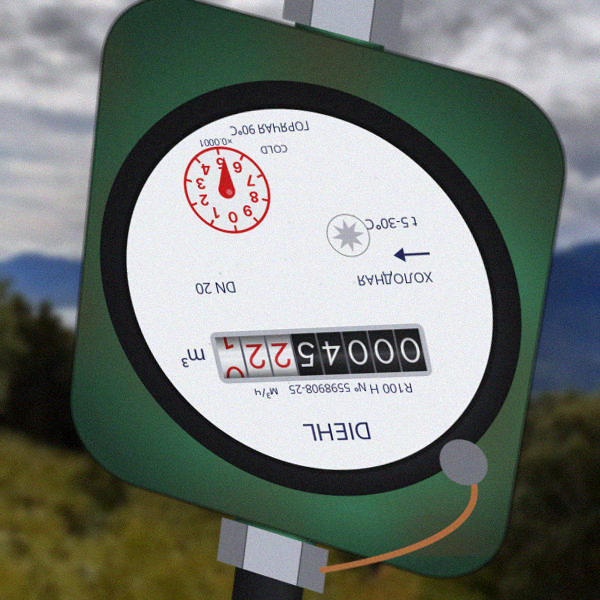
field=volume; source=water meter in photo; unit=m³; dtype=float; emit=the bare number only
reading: 45.2205
